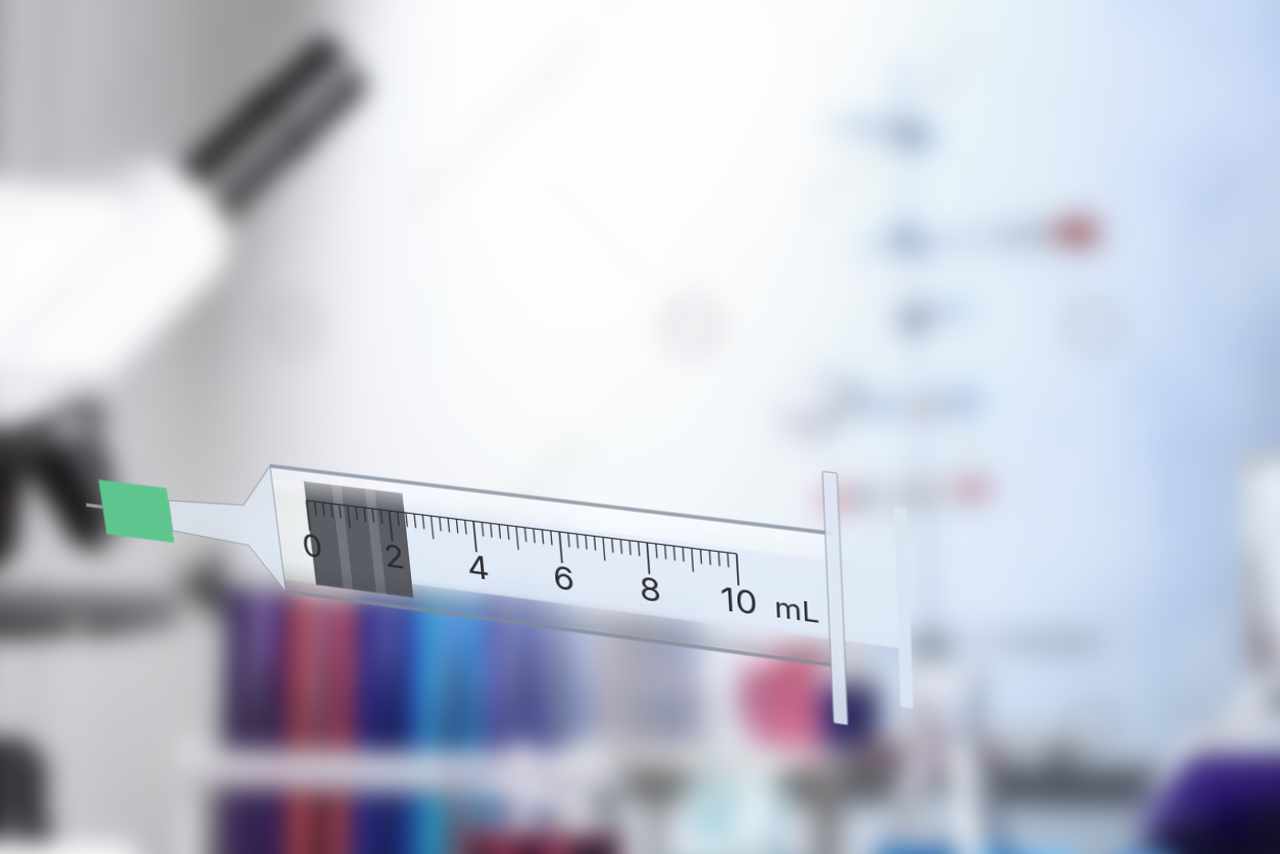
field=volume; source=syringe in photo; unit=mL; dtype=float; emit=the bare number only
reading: 0
